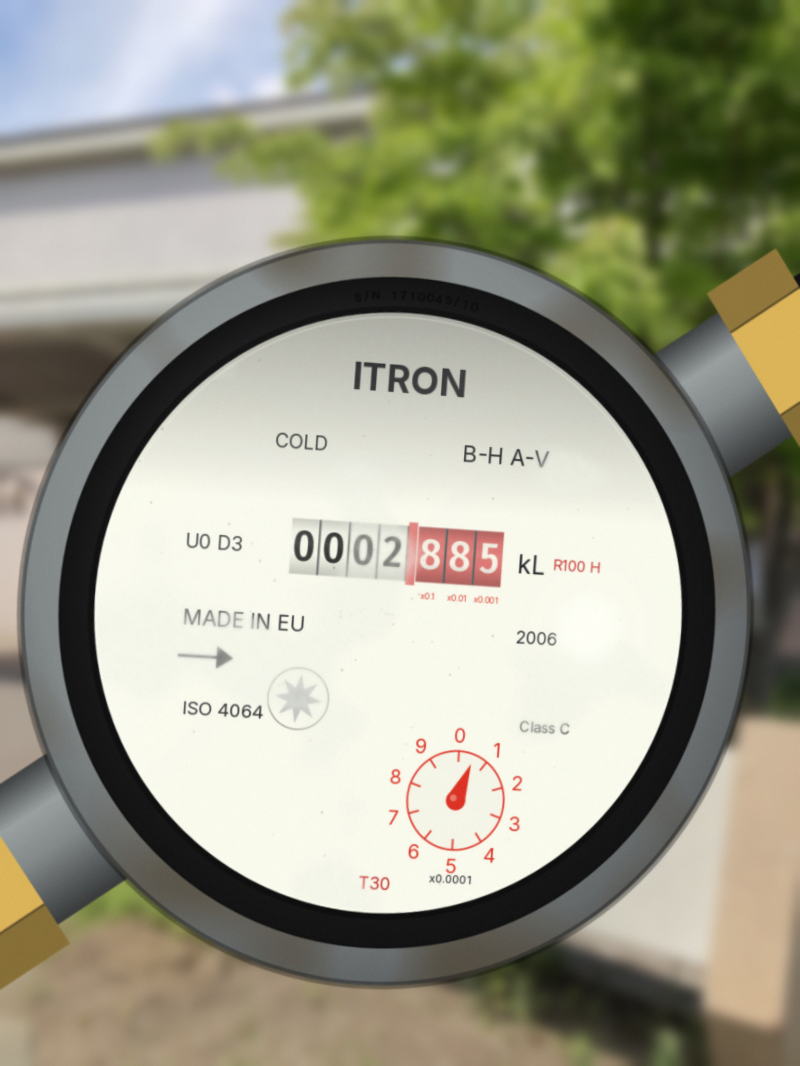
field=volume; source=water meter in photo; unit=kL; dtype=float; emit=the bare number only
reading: 2.8850
